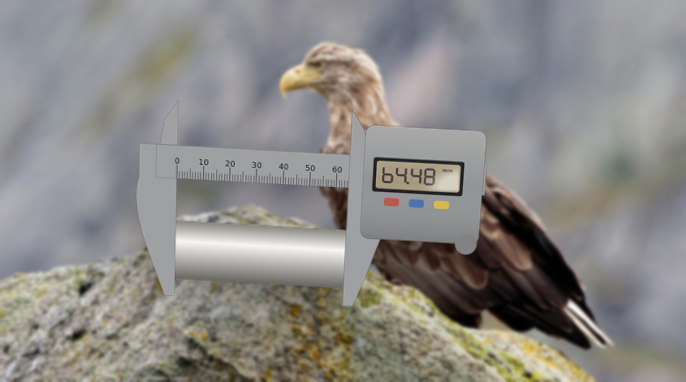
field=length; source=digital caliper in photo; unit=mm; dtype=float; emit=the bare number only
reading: 64.48
